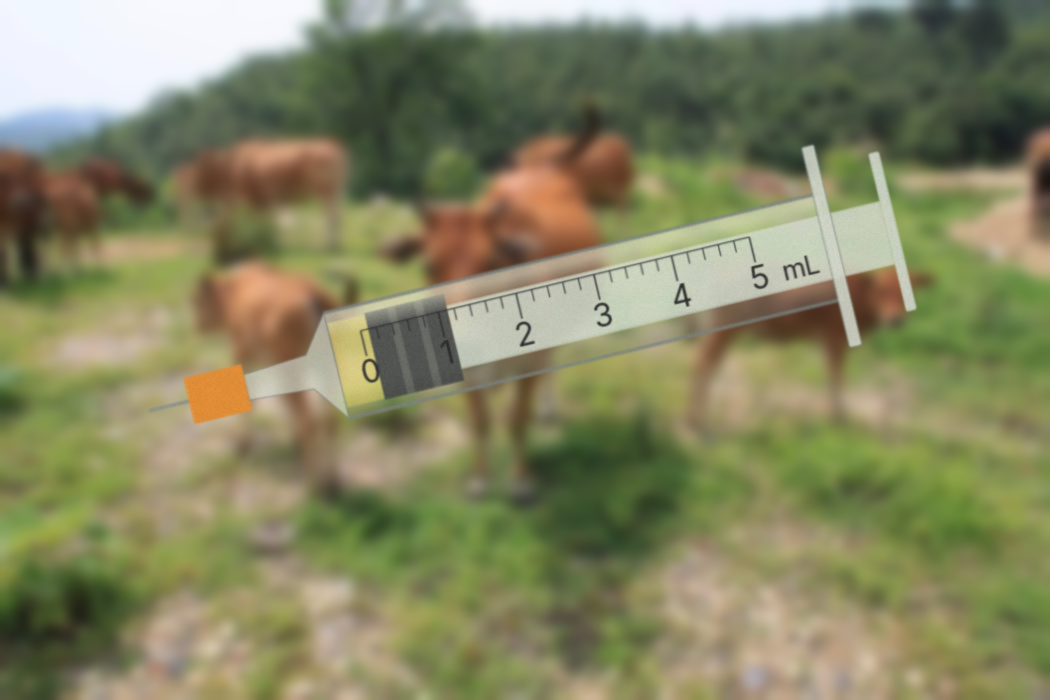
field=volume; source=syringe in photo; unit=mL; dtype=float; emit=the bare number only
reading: 0.1
